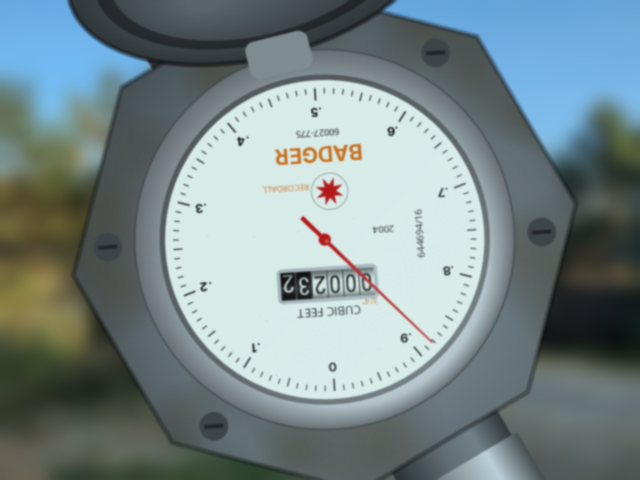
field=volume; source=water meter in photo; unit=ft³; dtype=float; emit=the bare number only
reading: 231.88
